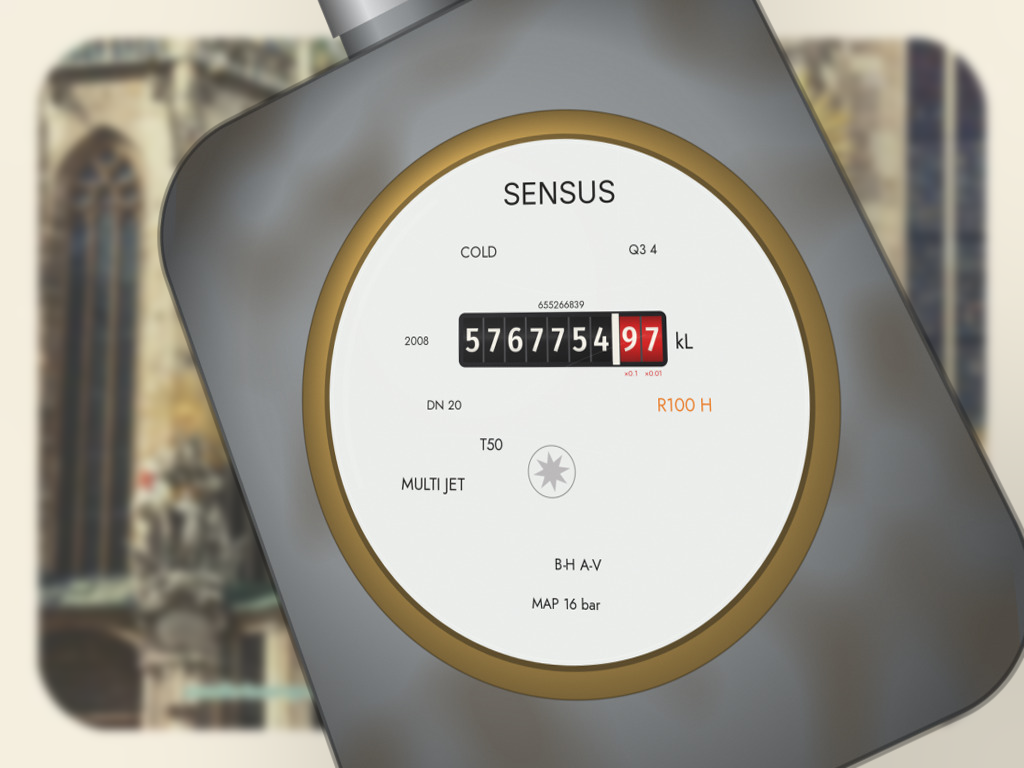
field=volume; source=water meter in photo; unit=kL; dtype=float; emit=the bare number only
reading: 5767754.97
